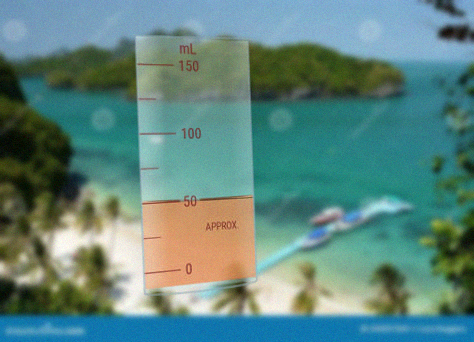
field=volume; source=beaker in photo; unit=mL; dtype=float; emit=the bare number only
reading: 50
